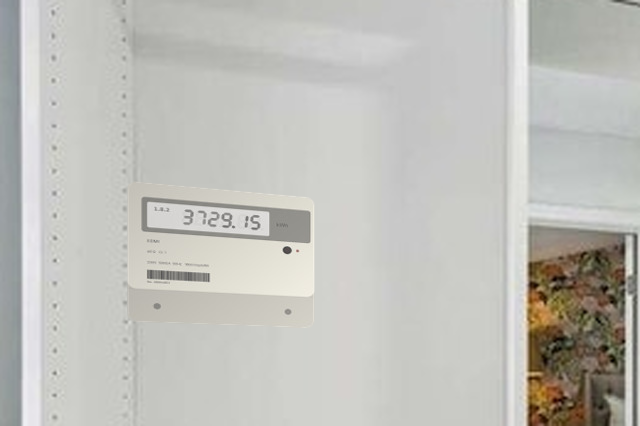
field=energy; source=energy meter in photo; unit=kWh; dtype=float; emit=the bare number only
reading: 3729.15
